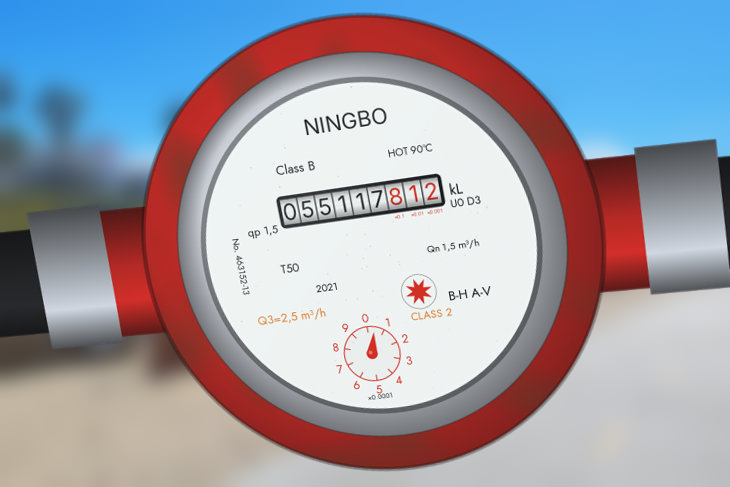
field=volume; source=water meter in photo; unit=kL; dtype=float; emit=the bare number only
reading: 55117.8120
